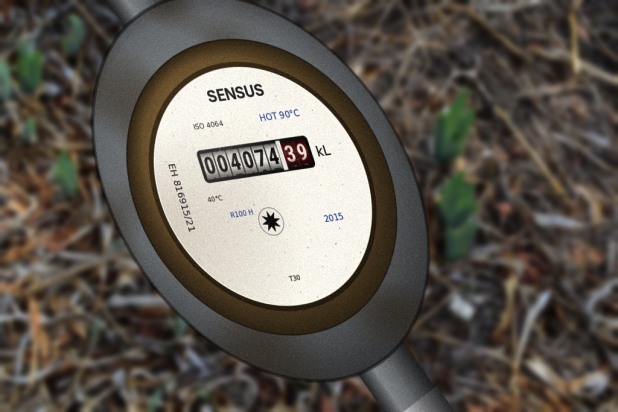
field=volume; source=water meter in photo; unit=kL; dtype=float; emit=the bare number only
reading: 4074.39
